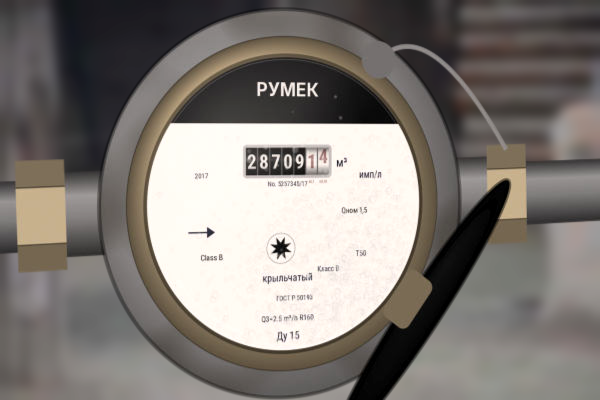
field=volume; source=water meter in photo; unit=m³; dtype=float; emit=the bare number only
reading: 28709.14
